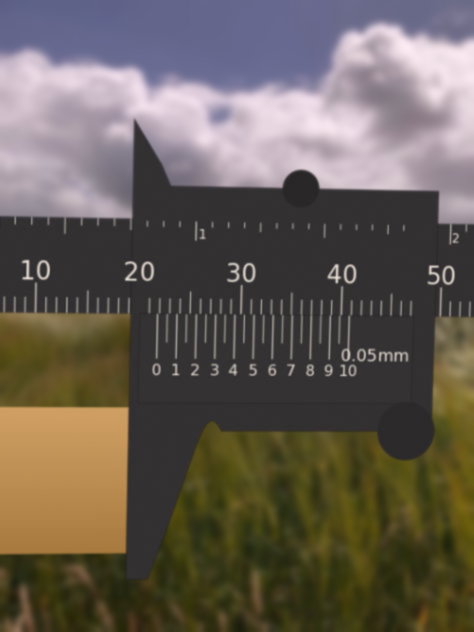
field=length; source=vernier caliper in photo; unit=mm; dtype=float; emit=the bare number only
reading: 21.8
